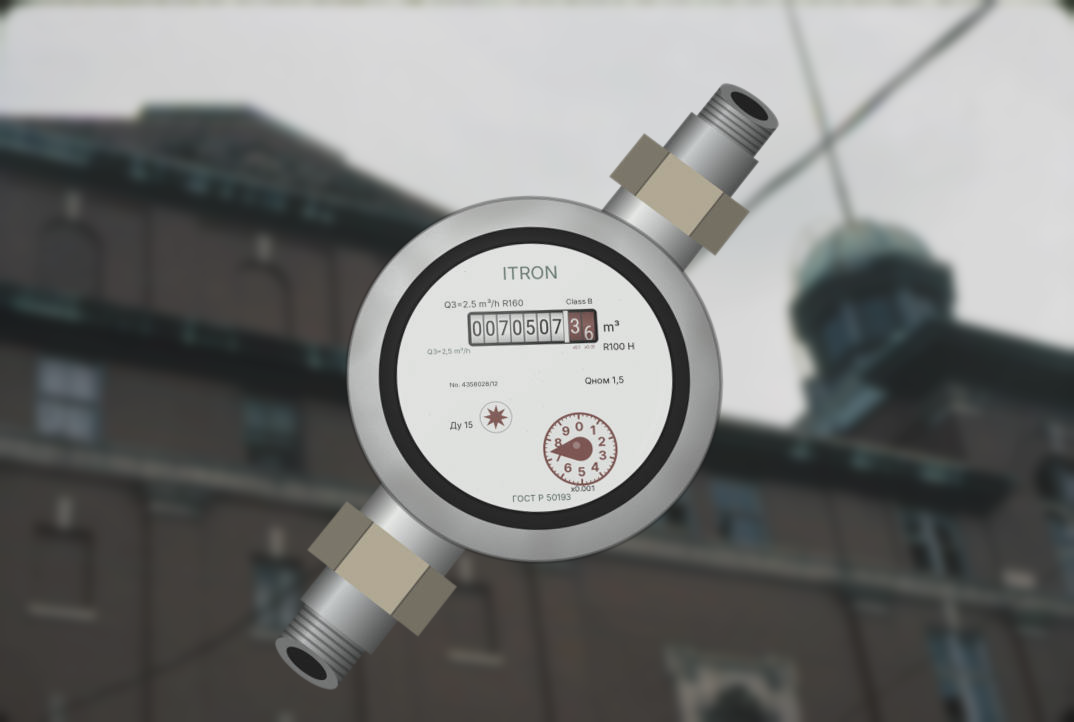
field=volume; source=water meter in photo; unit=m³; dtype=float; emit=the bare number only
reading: 70507.357
